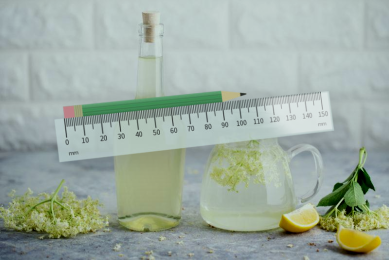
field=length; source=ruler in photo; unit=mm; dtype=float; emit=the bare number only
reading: 105
